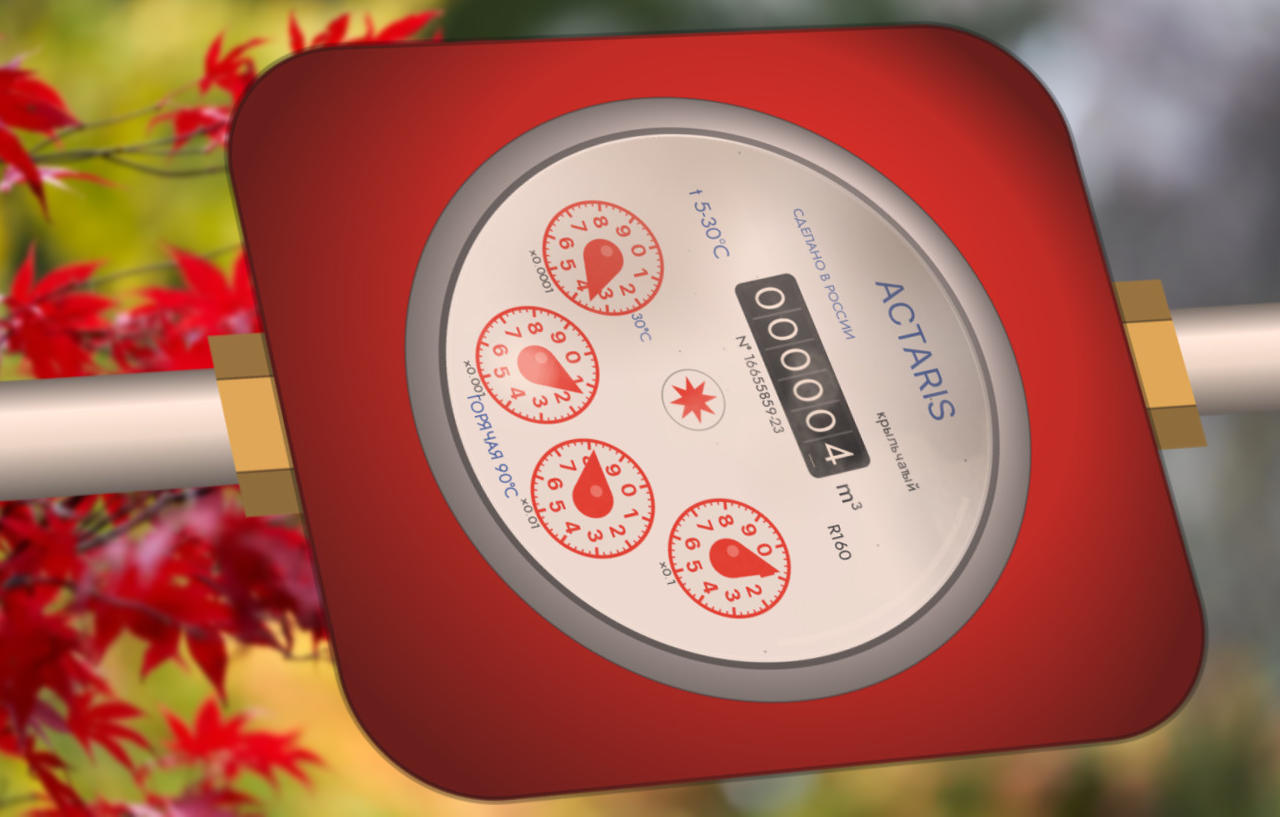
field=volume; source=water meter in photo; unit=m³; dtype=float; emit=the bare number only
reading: 4.0813
